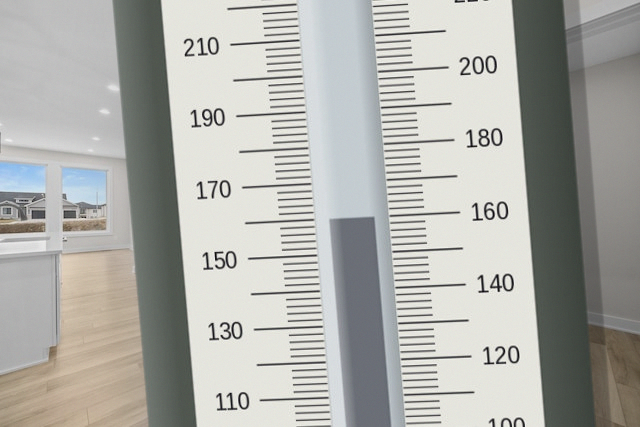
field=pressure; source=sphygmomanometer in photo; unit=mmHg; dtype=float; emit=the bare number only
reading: 160
